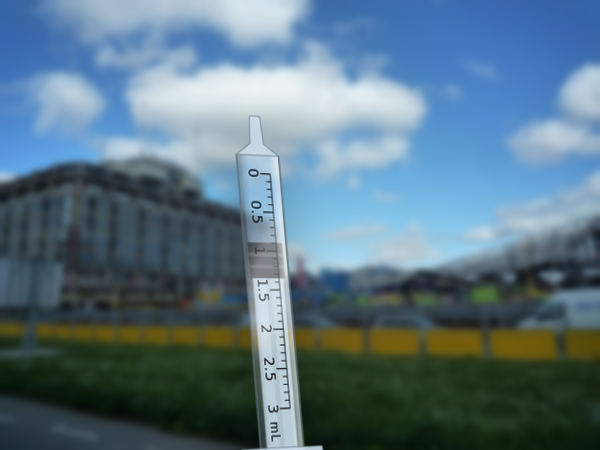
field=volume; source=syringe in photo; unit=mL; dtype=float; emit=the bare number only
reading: 0.9
